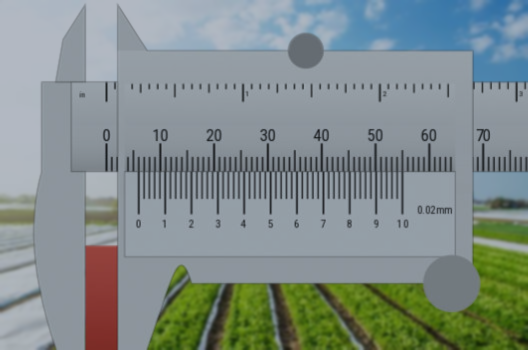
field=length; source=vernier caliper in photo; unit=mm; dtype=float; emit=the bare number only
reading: 6.0
